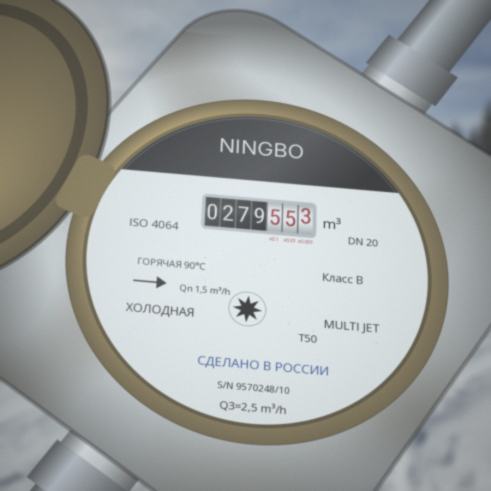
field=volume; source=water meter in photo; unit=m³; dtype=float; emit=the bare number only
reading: 279.553
